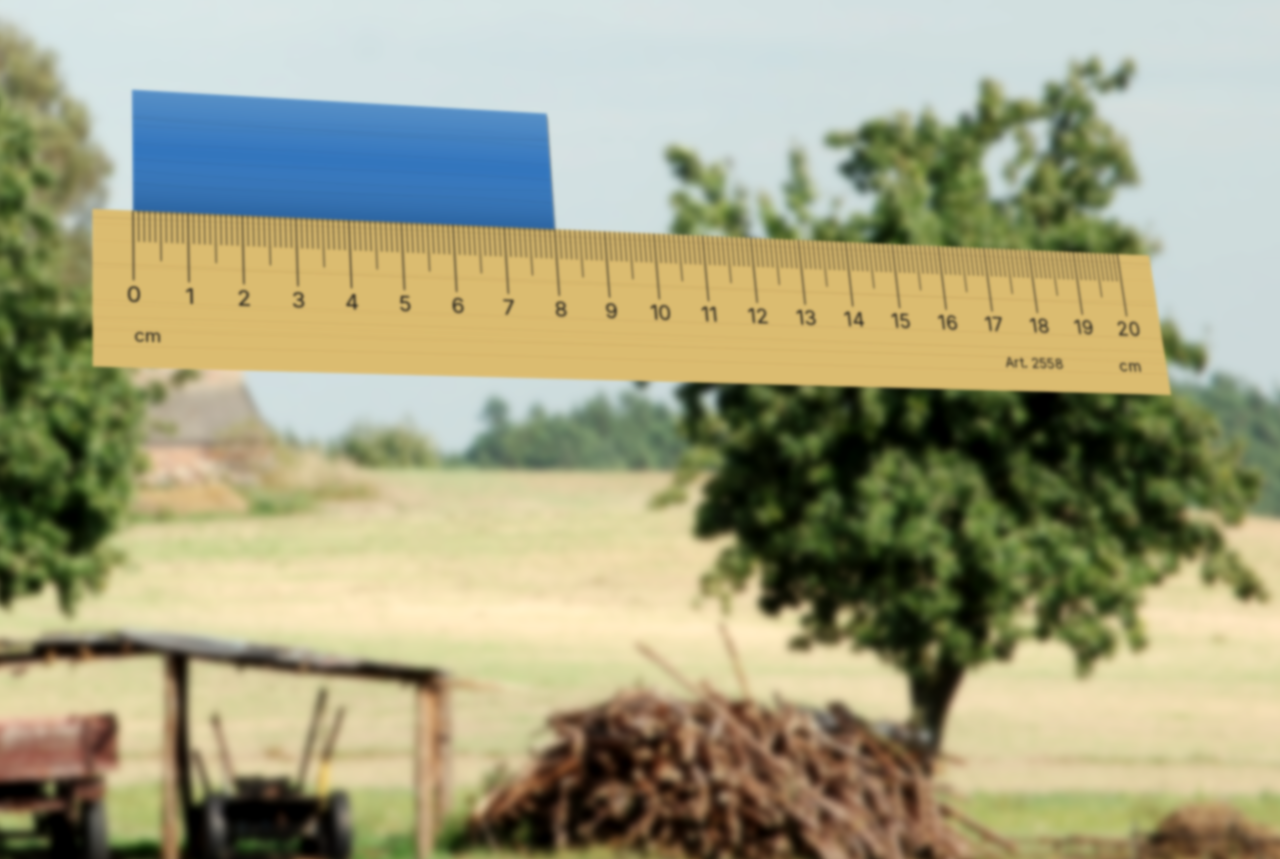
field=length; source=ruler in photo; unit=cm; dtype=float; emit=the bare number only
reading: 8
